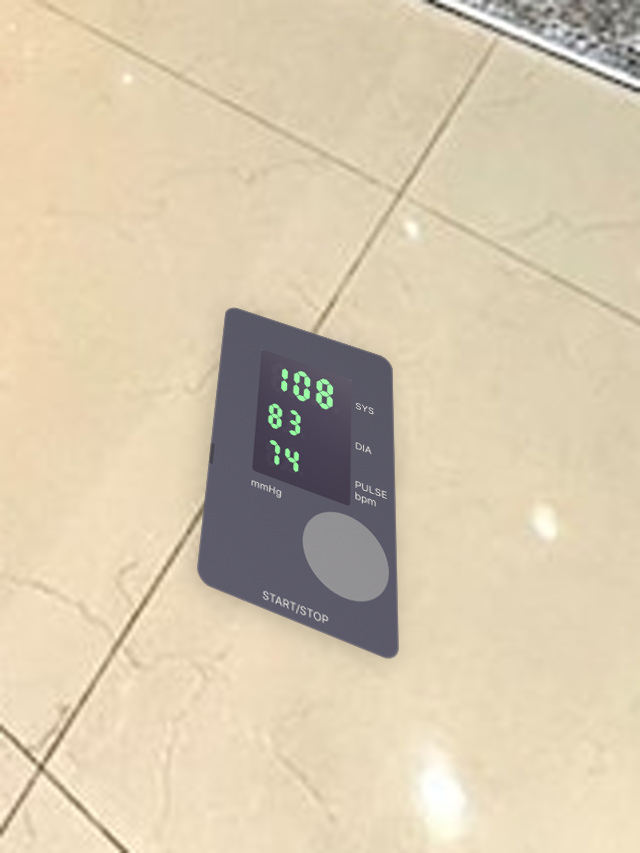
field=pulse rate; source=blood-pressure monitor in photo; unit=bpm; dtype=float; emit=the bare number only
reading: 74
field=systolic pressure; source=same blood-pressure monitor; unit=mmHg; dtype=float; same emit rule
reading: 108
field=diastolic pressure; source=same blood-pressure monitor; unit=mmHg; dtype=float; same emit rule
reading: 83
